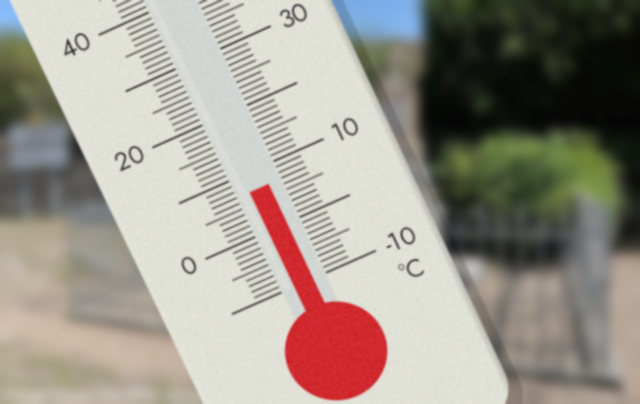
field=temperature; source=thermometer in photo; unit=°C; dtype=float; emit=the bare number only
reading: 7
